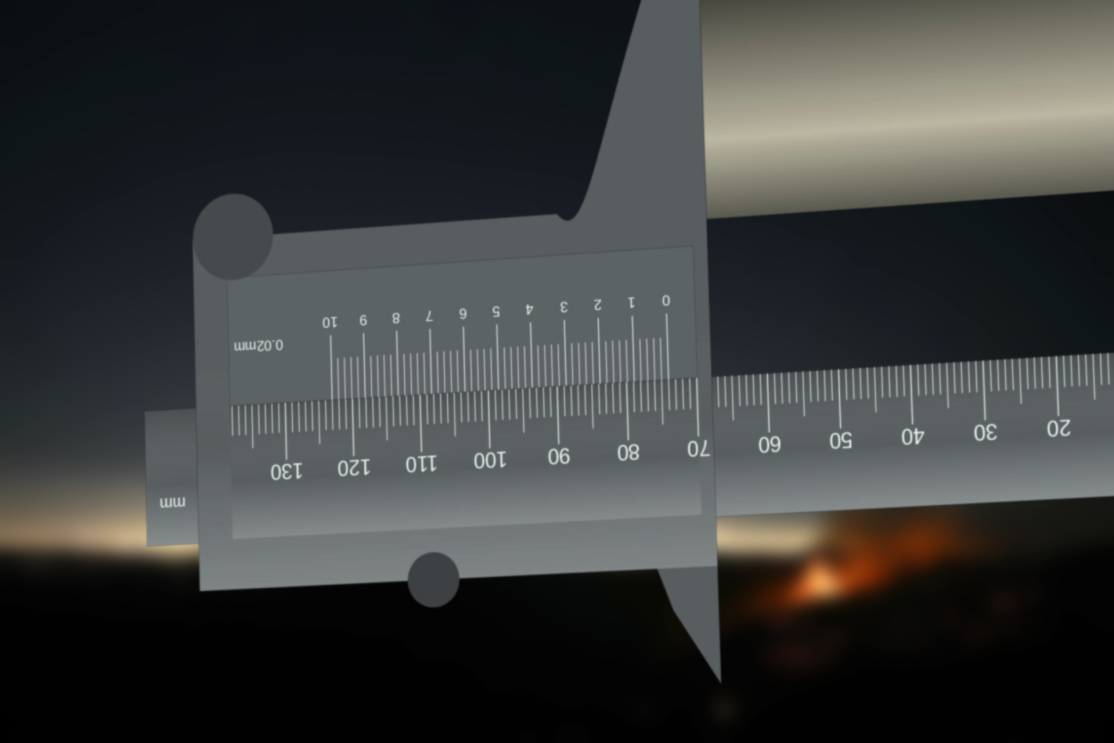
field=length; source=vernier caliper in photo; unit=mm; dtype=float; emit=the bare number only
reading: 74.0
